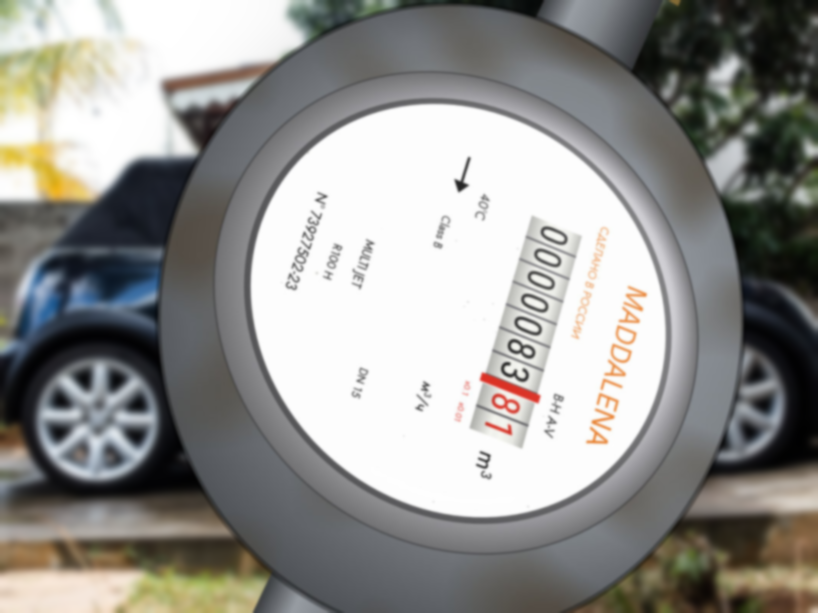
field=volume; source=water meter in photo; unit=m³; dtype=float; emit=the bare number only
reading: 83.81
